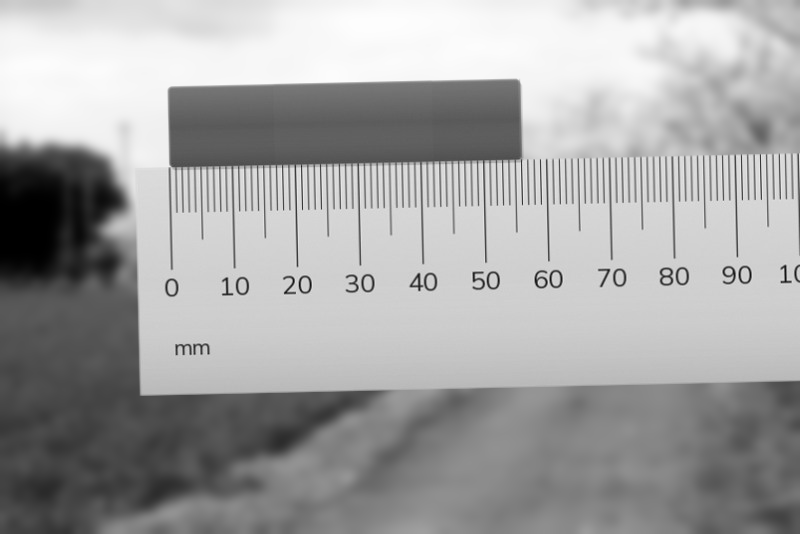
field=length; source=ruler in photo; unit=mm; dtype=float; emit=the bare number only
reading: 56
